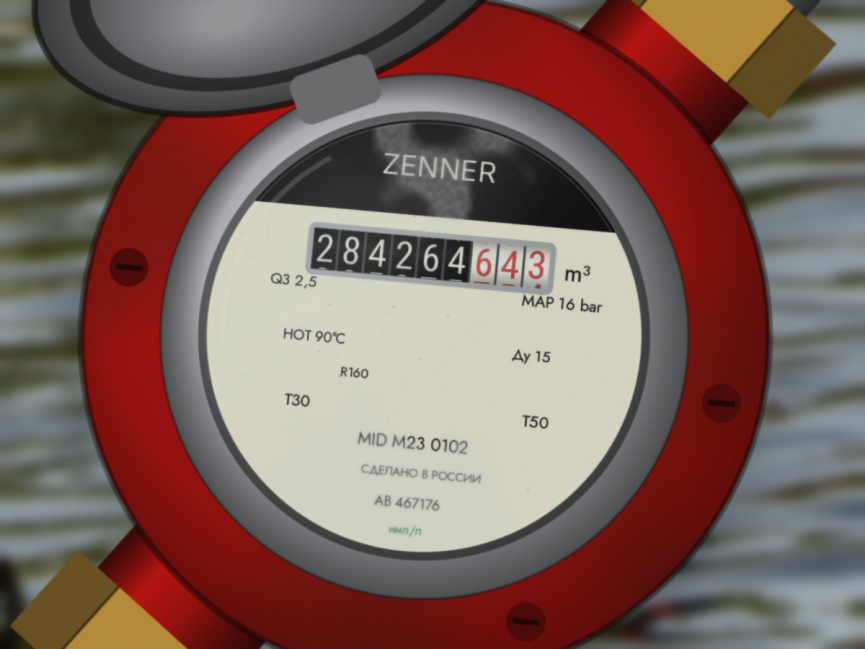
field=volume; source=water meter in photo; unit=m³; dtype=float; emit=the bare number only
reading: 284264.643
